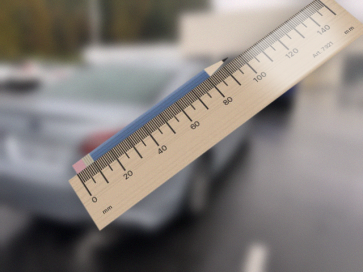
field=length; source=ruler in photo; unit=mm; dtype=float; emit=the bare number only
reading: 95
